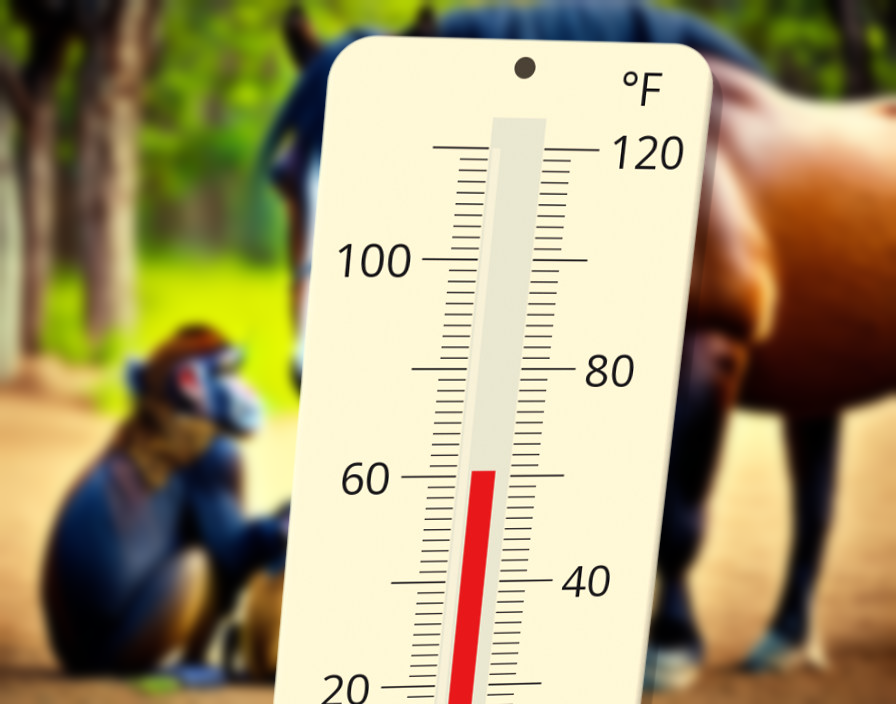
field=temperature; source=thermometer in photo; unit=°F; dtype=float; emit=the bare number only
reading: 61
